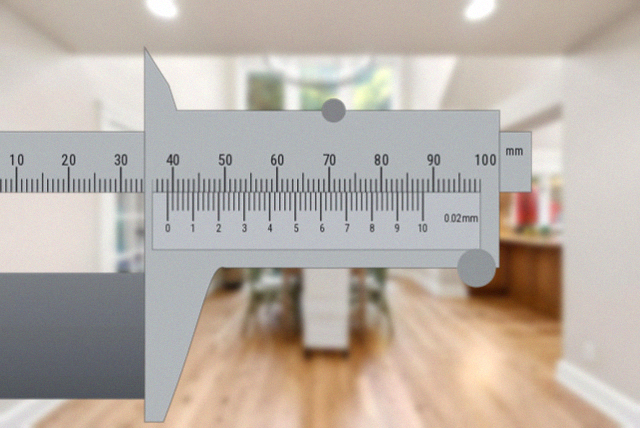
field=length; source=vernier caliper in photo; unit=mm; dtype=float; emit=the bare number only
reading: 39.0
